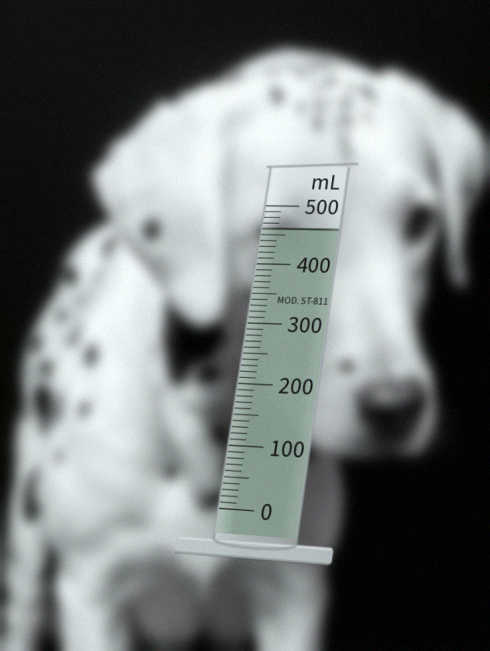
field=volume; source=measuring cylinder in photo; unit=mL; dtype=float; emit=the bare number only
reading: 460
